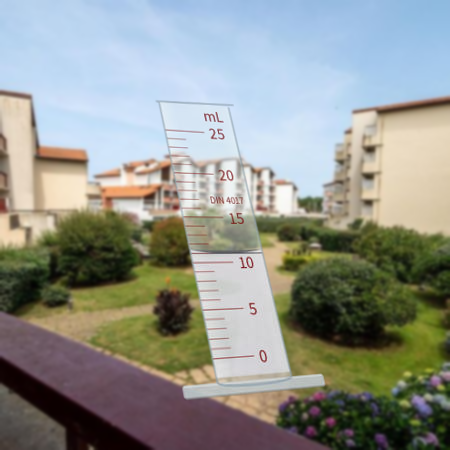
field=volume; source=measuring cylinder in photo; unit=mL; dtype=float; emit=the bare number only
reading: 11
